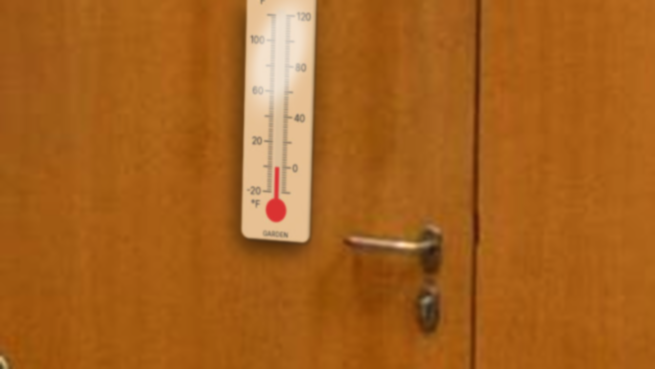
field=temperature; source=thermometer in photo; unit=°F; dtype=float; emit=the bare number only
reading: 0
